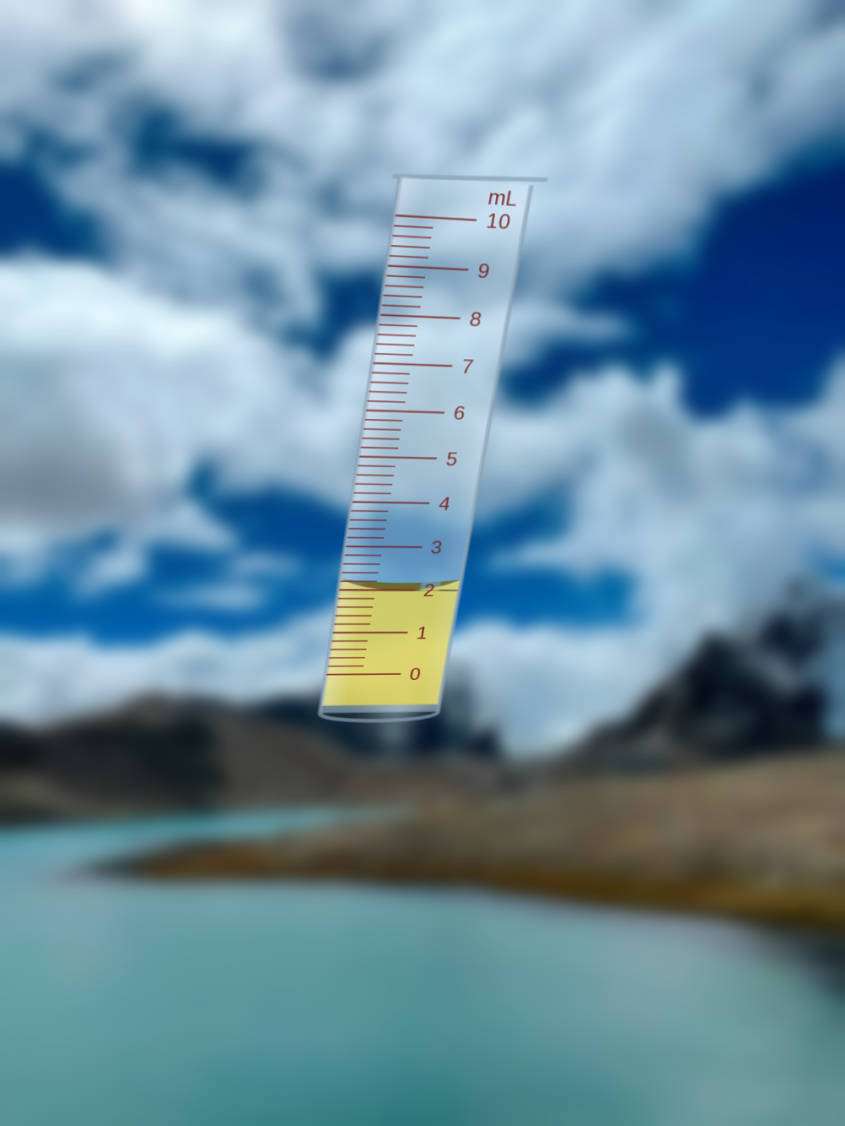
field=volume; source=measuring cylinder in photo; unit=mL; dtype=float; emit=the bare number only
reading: 2
